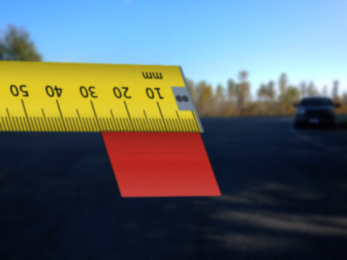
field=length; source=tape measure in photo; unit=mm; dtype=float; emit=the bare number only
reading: 30
